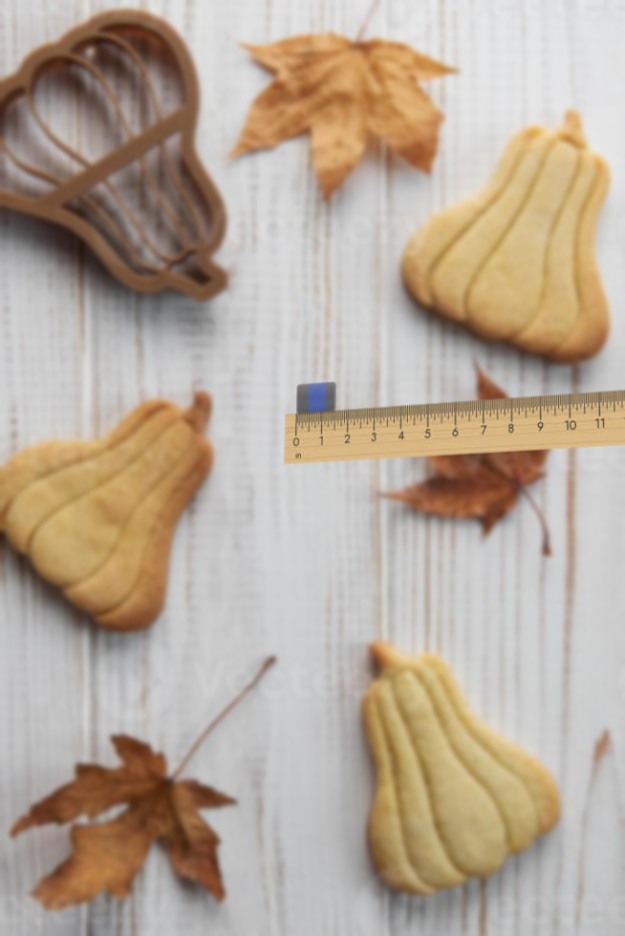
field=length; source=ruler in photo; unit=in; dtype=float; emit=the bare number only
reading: 1.5
